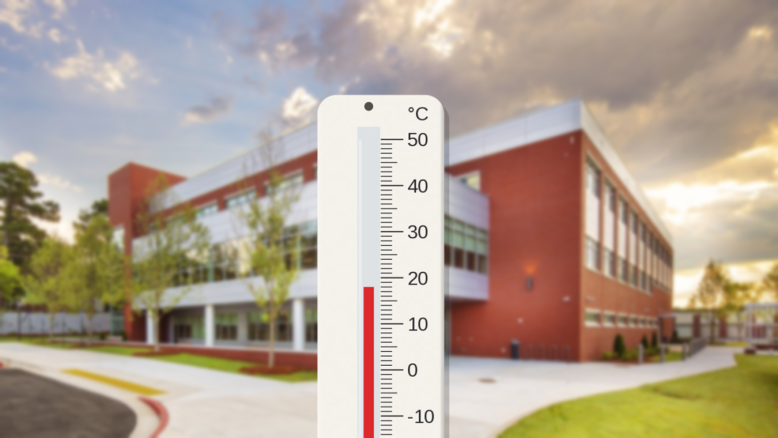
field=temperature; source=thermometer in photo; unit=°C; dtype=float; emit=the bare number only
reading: 18
